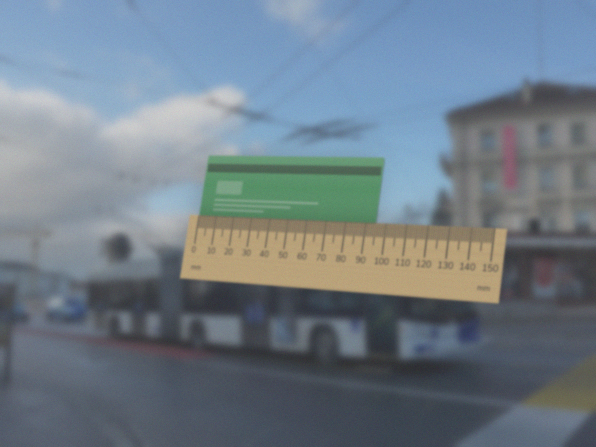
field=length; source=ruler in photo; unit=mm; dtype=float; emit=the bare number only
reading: 95
